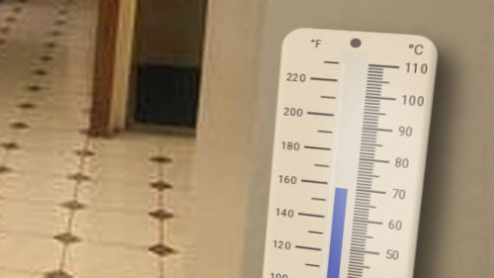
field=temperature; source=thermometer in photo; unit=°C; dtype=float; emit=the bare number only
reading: 70
